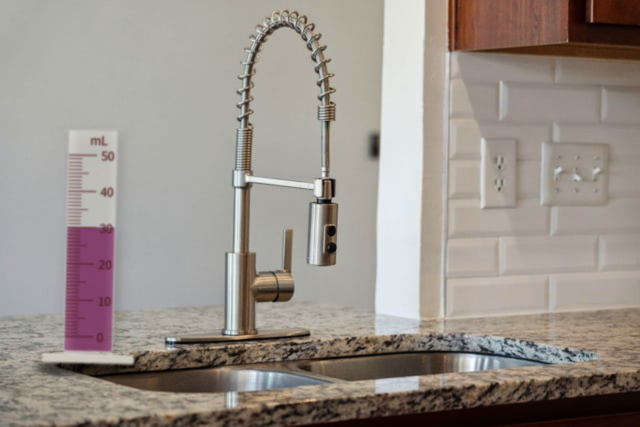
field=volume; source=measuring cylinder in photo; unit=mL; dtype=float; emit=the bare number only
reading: 30
